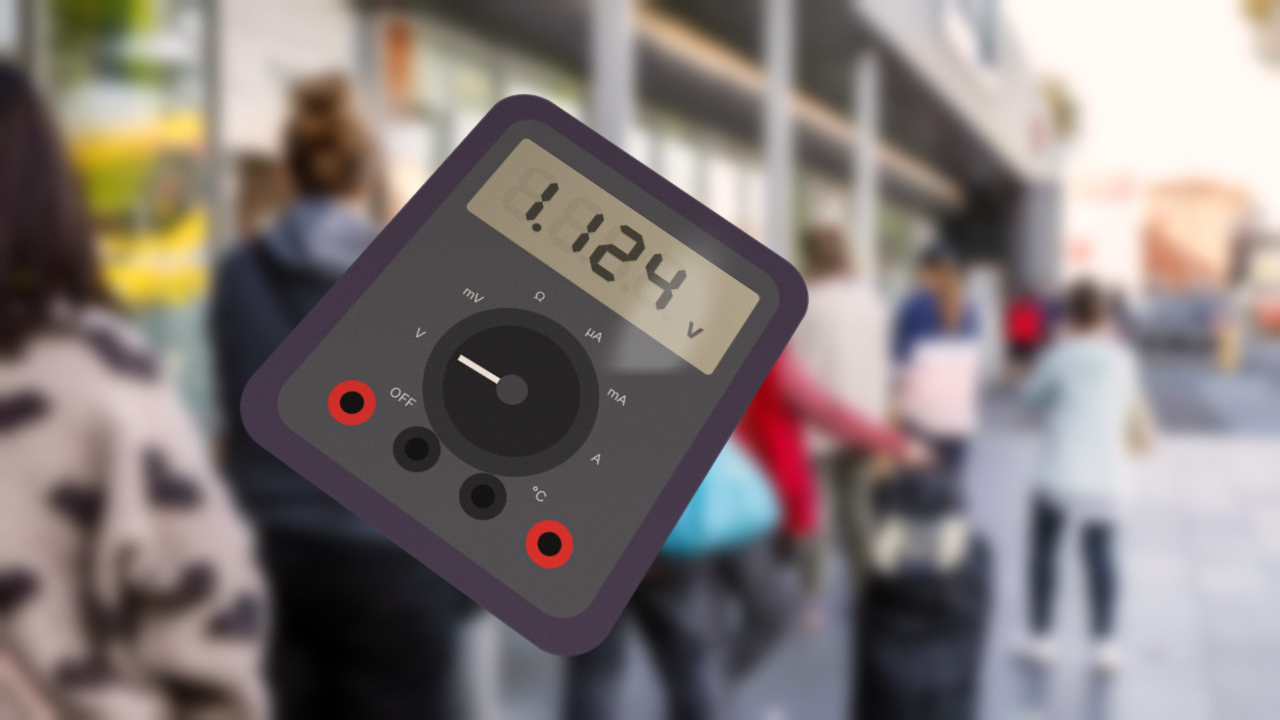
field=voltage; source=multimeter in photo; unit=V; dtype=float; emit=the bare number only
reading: 1.124
